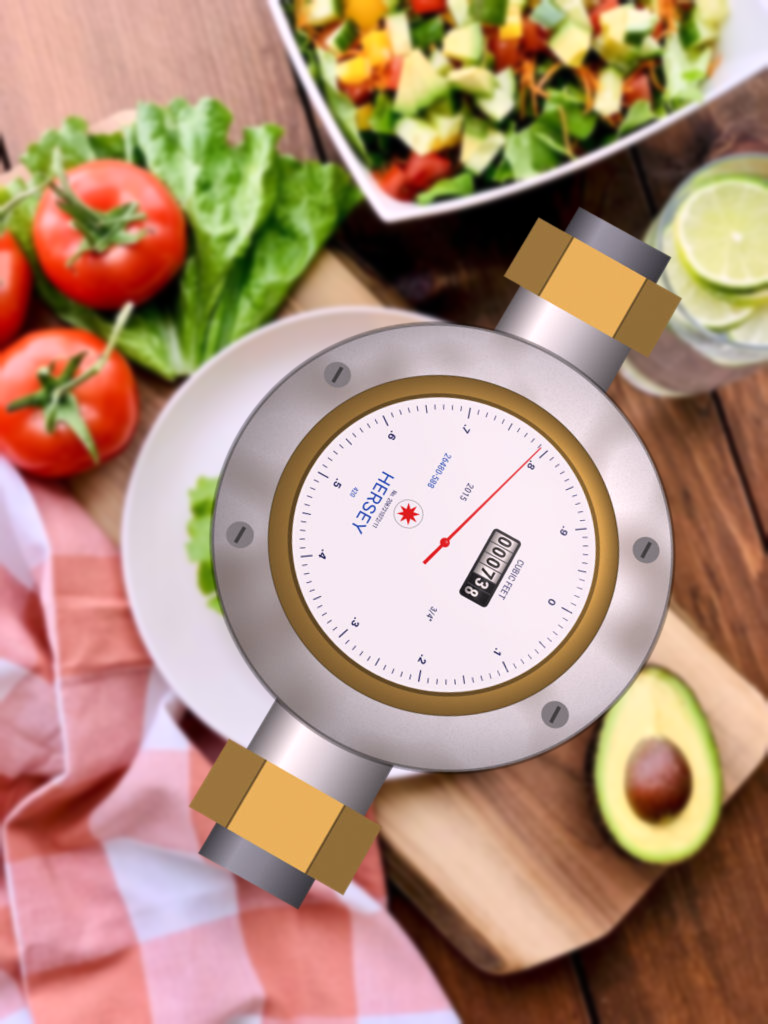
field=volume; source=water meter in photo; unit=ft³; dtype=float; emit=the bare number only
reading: 737.79
